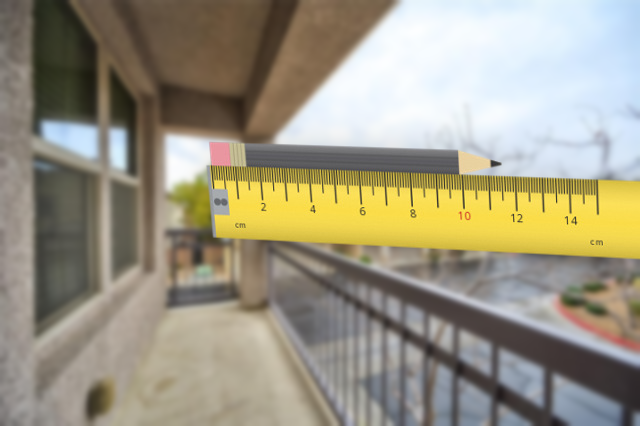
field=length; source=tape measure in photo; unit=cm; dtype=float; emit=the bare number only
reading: 11.5
